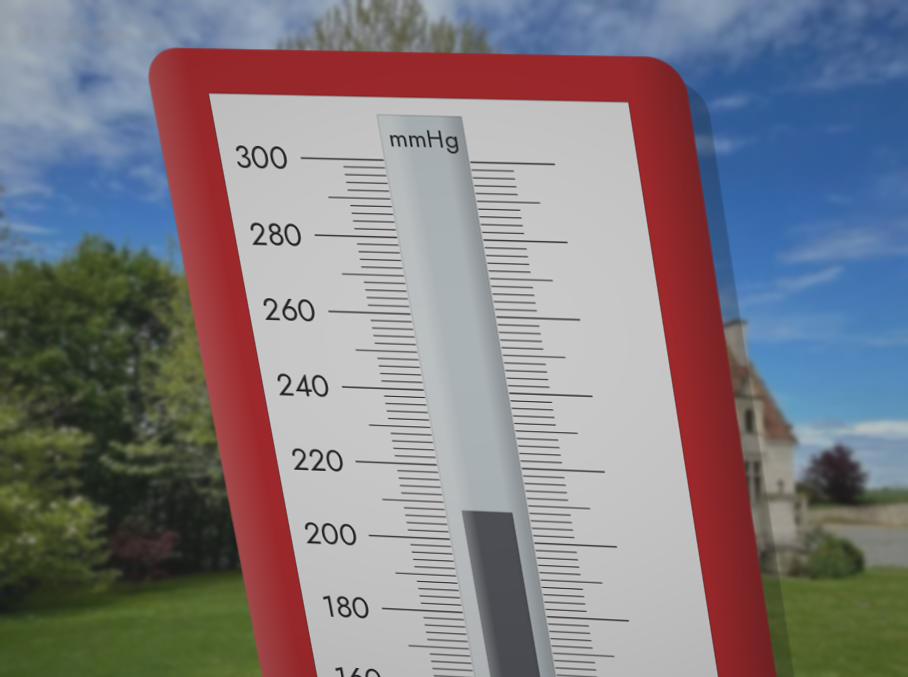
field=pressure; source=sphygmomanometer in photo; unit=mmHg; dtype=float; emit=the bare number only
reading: 208
